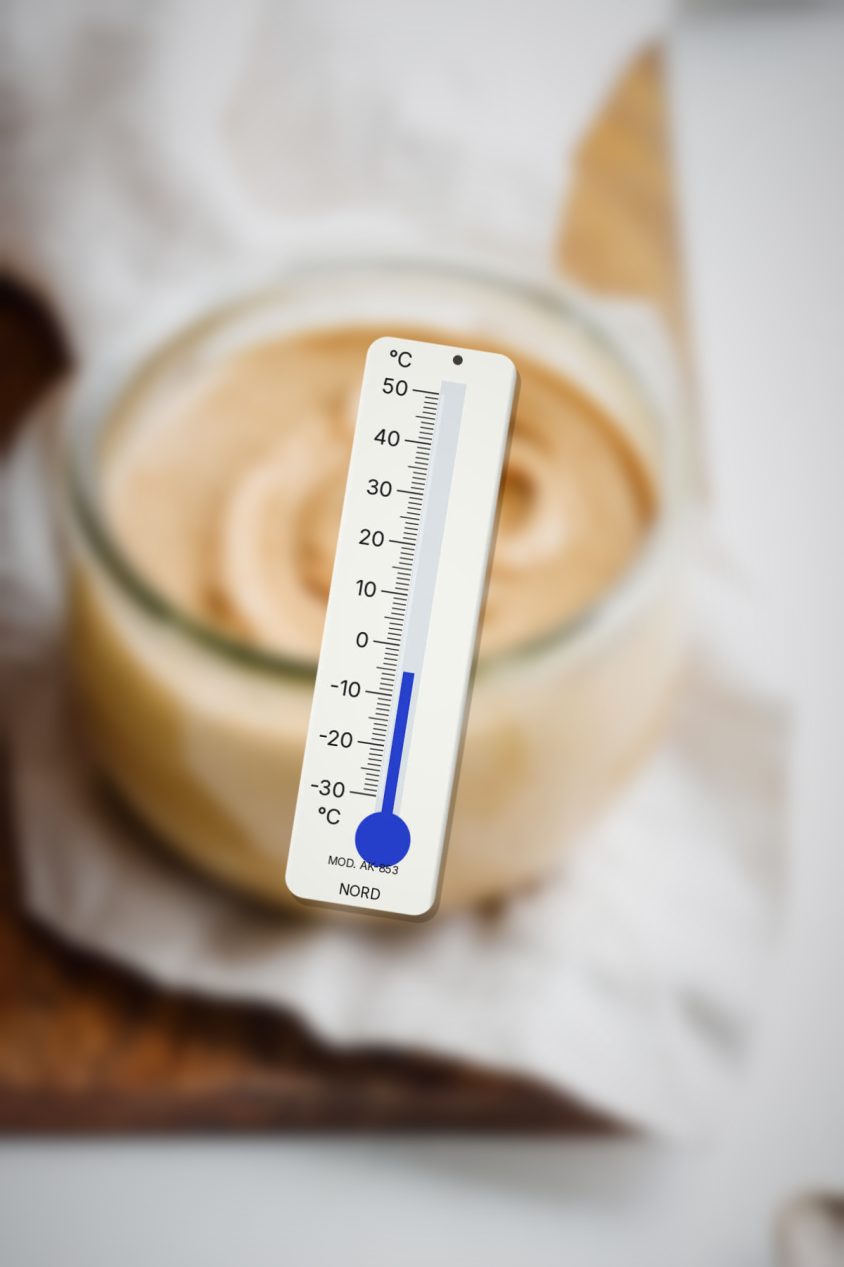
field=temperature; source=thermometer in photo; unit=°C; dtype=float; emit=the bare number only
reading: -5
